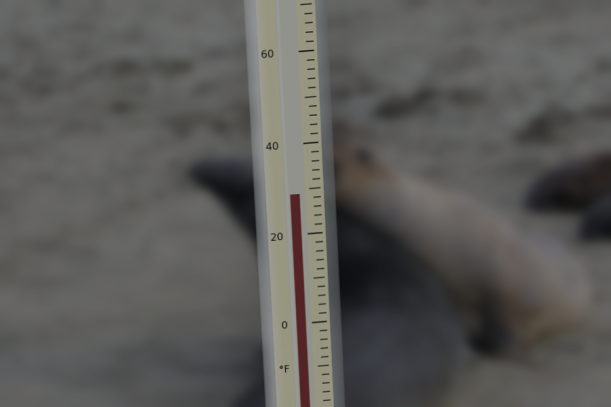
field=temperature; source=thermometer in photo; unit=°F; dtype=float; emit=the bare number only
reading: 29
